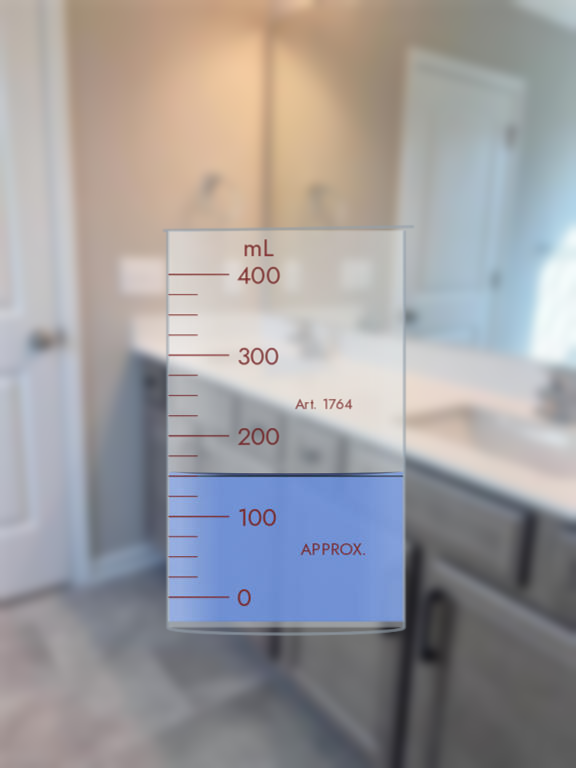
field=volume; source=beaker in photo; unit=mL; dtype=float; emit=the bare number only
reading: 150
